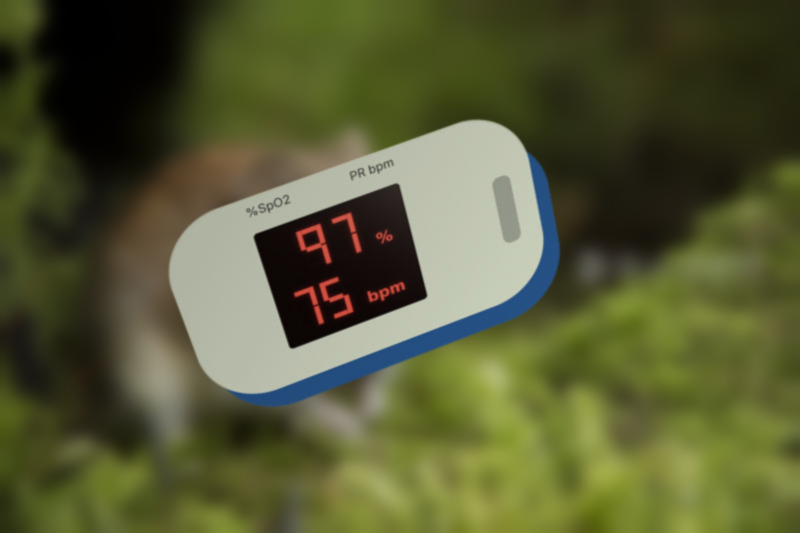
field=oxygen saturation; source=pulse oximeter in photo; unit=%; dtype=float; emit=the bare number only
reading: 97
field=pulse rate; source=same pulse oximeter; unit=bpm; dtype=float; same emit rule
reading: 75
